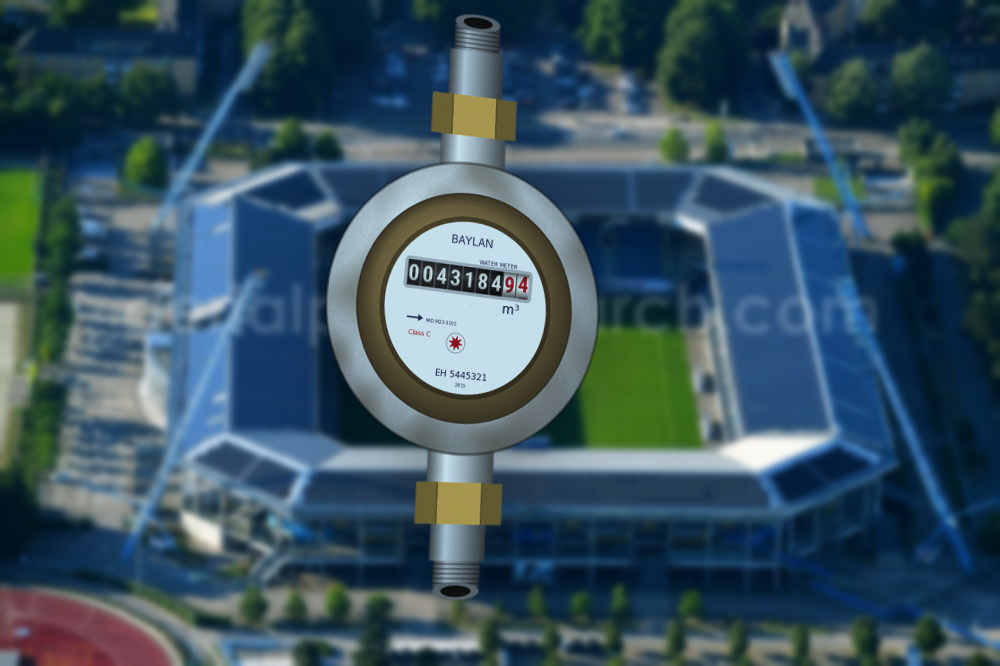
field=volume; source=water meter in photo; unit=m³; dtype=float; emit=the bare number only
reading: 43184.94
